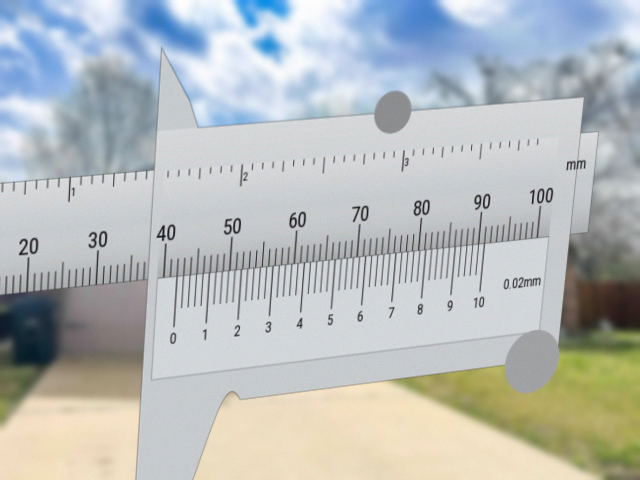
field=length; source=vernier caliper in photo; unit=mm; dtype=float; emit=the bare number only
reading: 42.0
